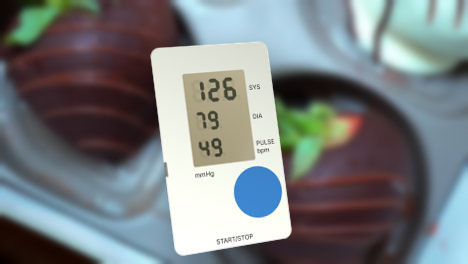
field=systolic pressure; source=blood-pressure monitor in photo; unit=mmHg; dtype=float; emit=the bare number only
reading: 126
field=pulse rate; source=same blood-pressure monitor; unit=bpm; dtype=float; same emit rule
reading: 49
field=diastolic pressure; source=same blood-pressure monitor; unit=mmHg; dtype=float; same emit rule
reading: 79
